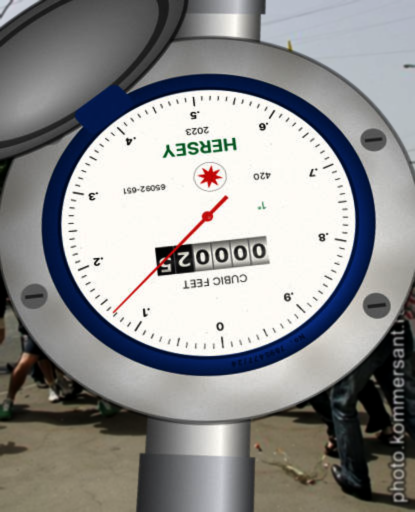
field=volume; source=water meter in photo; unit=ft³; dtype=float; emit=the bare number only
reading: 25.13
